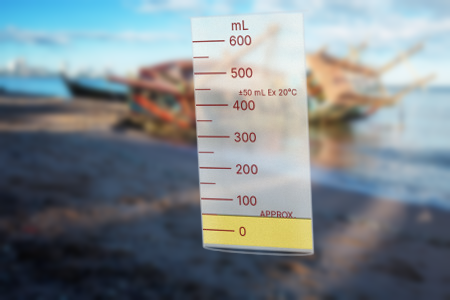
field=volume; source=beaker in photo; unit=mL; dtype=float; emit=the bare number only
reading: 50
